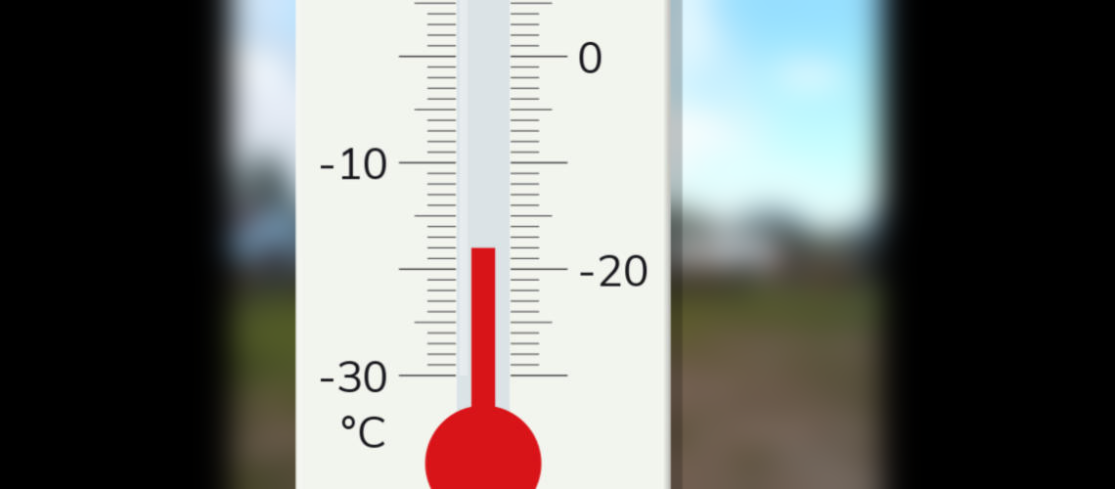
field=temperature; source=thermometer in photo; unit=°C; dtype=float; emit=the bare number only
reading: -18
